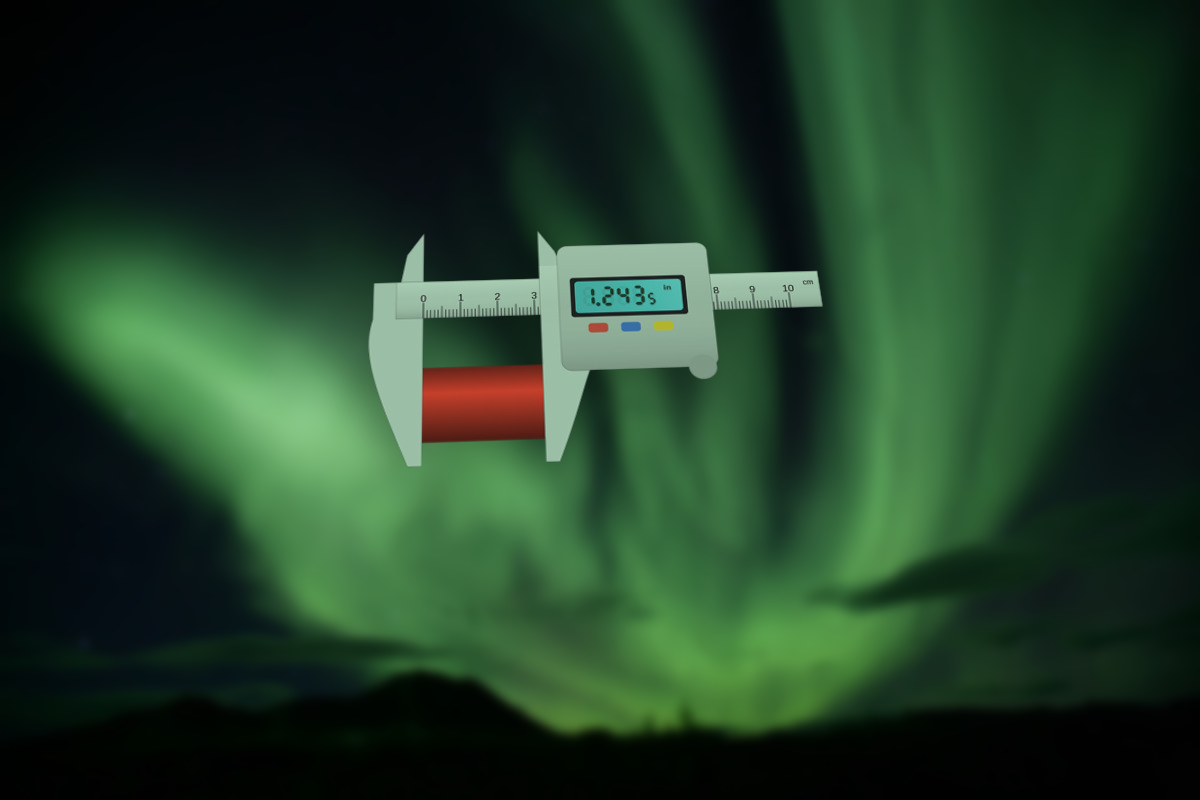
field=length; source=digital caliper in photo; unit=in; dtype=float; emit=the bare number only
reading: 1.2435
